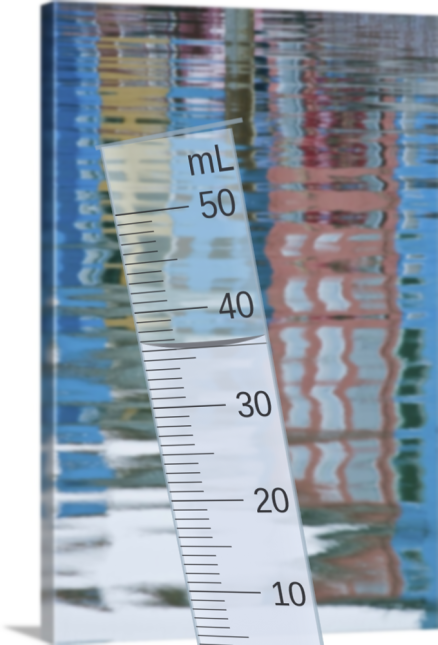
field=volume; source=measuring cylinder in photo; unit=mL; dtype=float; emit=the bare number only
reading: 36
